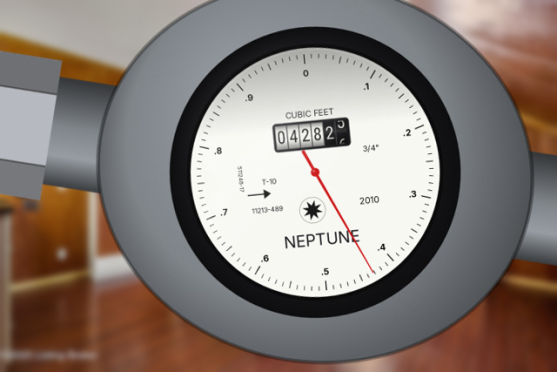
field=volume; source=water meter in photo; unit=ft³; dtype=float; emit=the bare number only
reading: 42825.43
